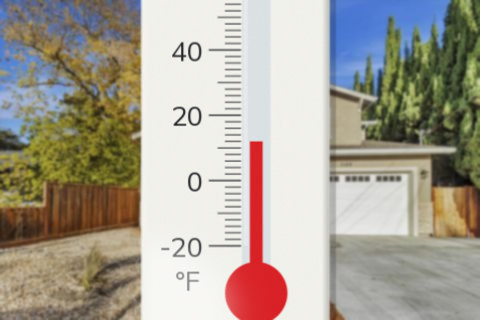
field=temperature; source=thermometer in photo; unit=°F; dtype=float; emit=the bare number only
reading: 12
